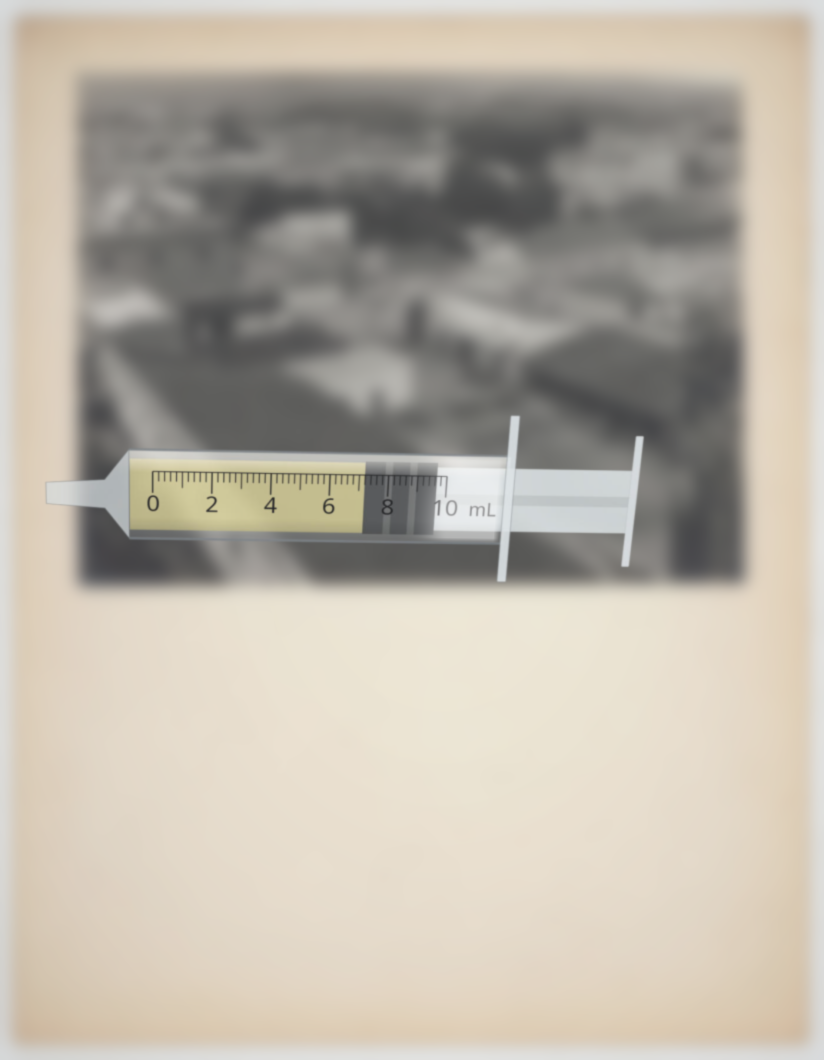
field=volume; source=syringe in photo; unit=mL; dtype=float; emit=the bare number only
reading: 7.2
